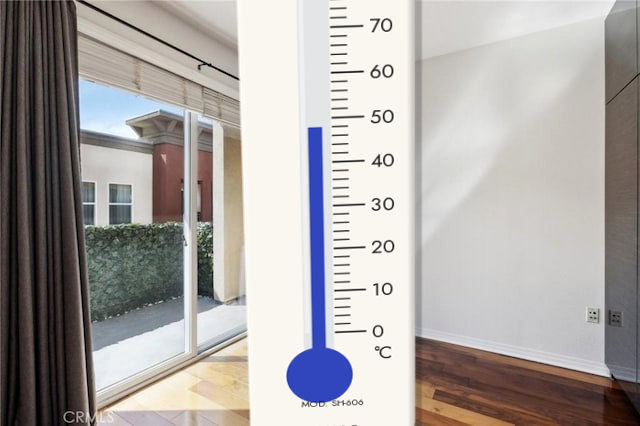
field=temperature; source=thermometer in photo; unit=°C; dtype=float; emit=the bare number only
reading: 48
